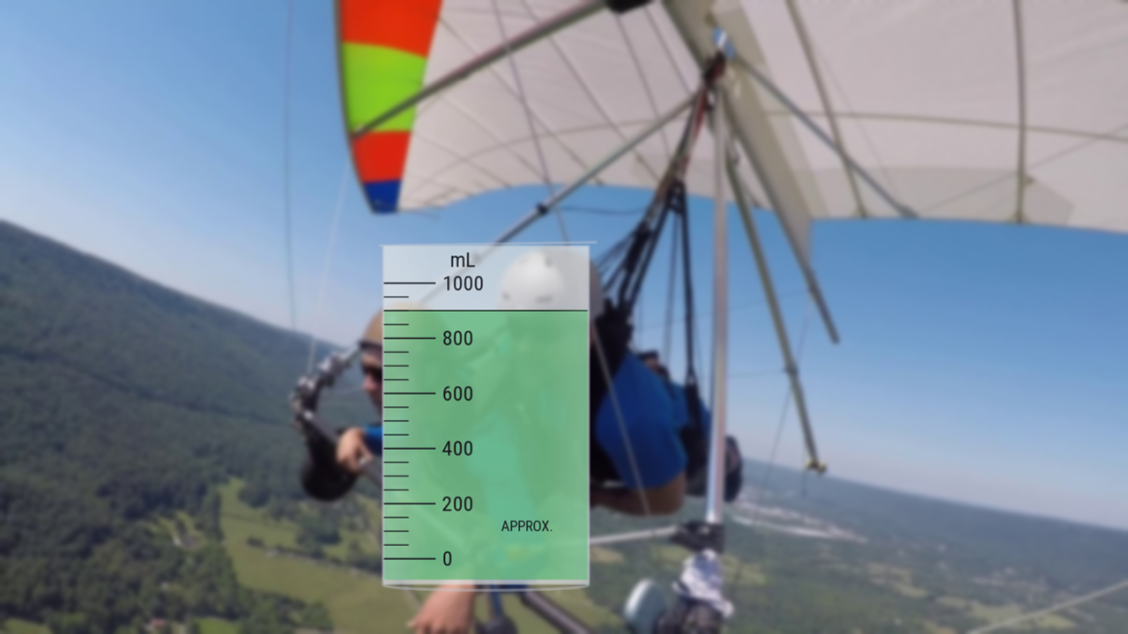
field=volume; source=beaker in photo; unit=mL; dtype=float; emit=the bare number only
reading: 900
